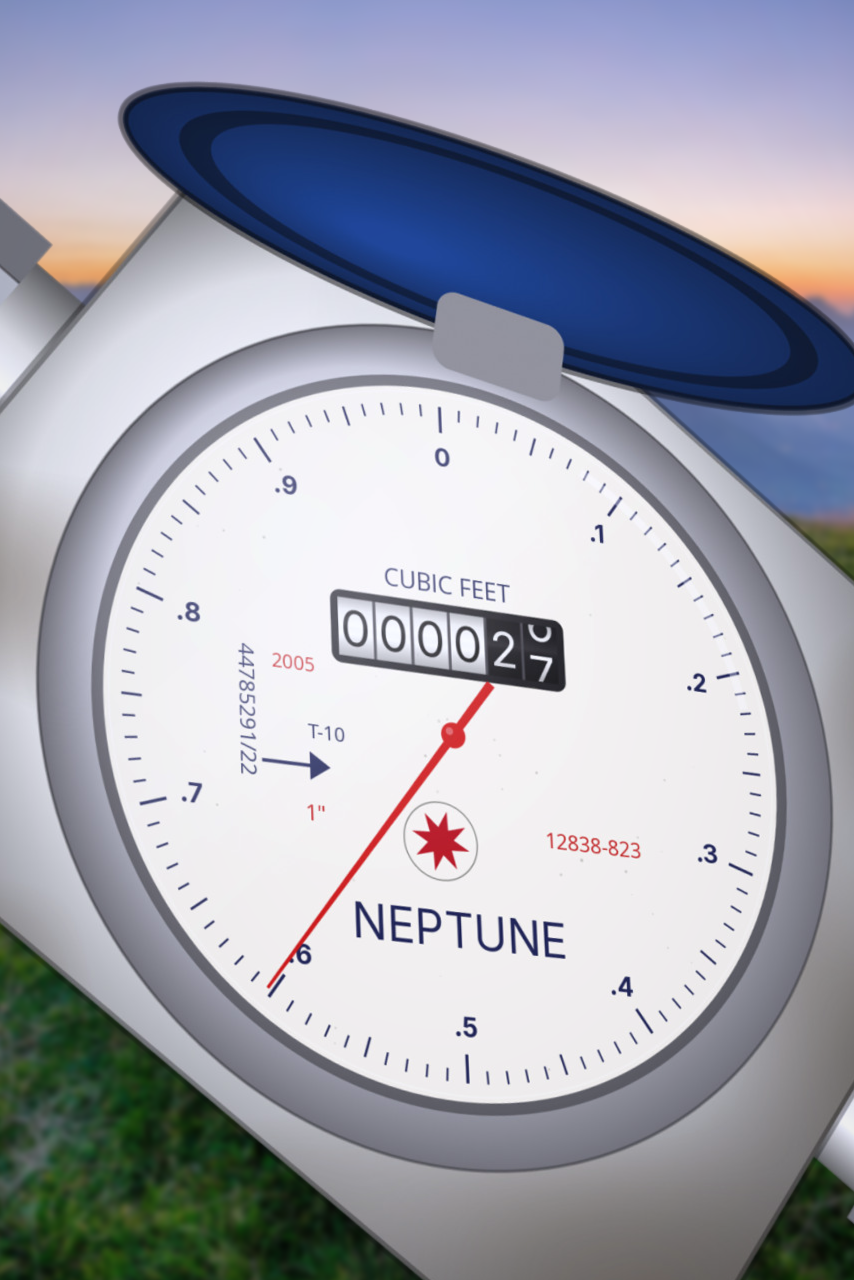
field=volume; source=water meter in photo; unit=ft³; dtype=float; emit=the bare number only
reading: 26.60
